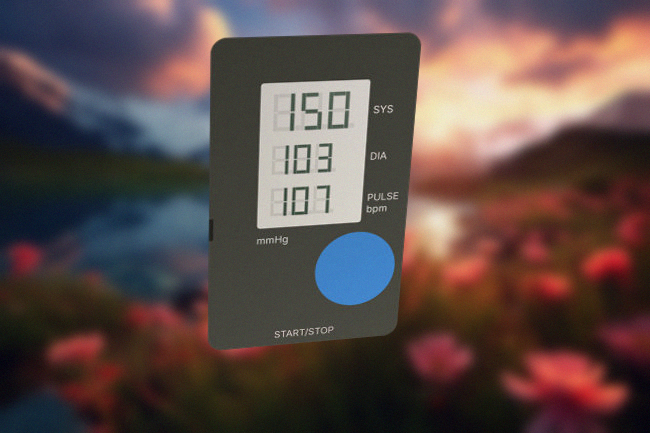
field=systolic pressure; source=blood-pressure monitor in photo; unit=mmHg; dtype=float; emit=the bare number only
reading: 150
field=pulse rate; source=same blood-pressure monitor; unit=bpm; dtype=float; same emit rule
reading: 107
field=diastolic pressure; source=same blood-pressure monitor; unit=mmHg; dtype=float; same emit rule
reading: 103
